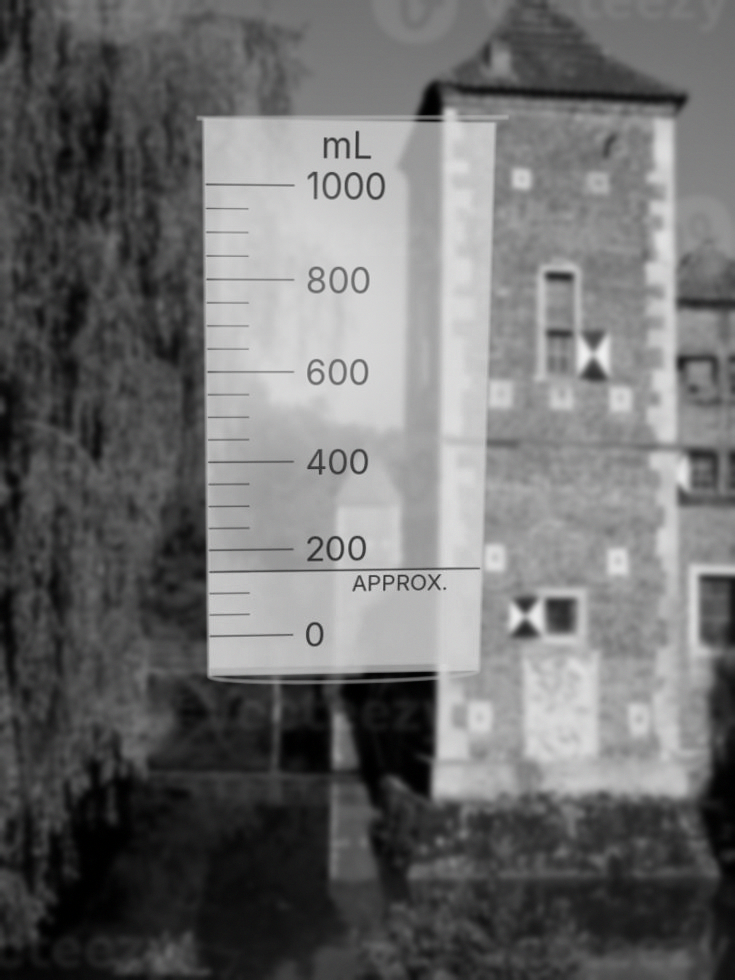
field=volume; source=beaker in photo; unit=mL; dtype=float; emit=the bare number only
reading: 150
